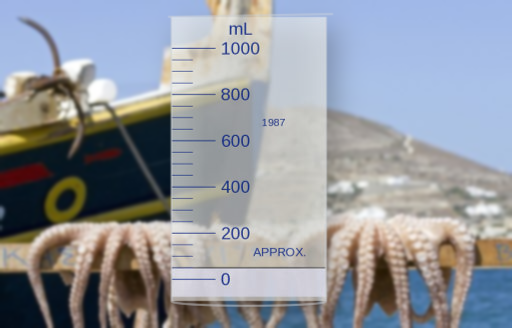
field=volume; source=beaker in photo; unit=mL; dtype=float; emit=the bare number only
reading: 50
